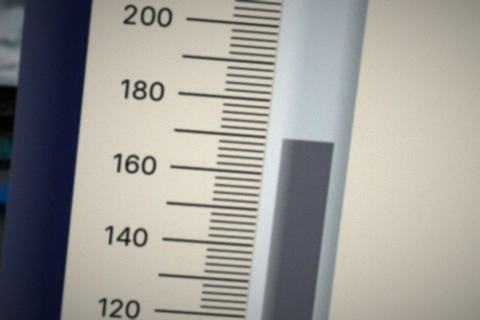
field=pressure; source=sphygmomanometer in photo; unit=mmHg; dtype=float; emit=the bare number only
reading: 170
